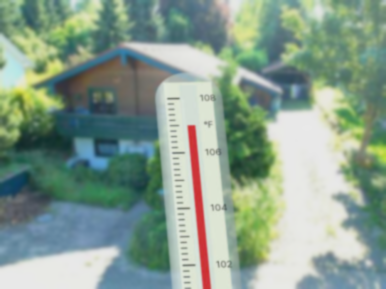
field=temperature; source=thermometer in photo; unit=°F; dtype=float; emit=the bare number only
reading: 107
